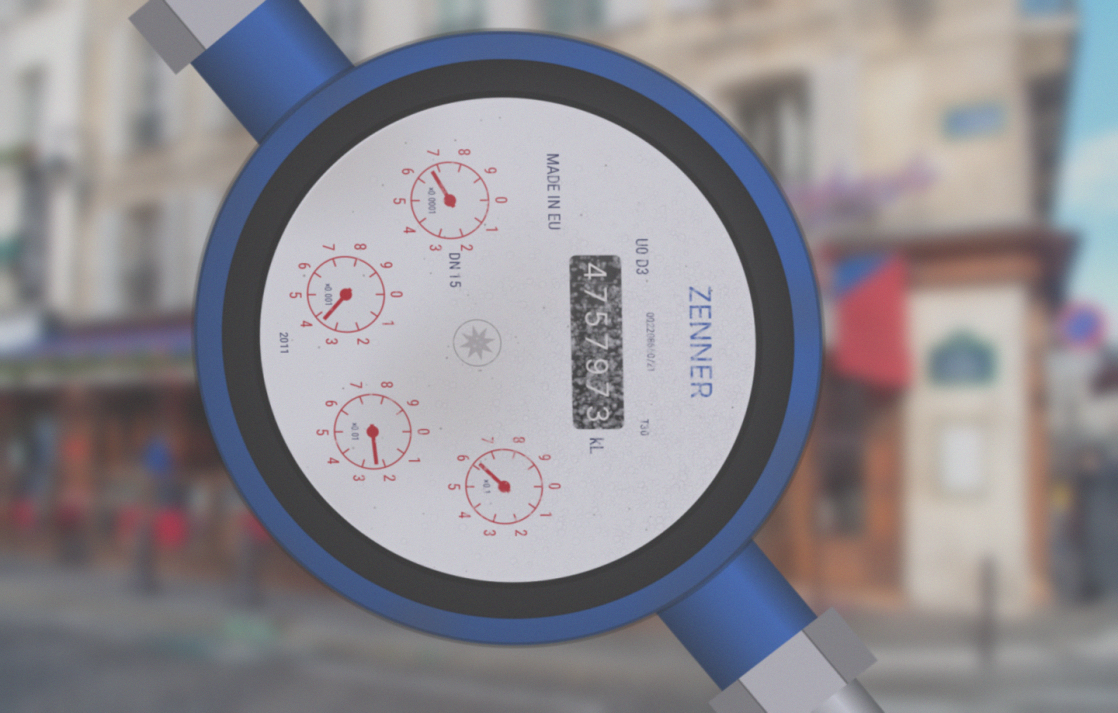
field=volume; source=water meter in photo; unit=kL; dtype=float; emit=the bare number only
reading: 4757973.6236
